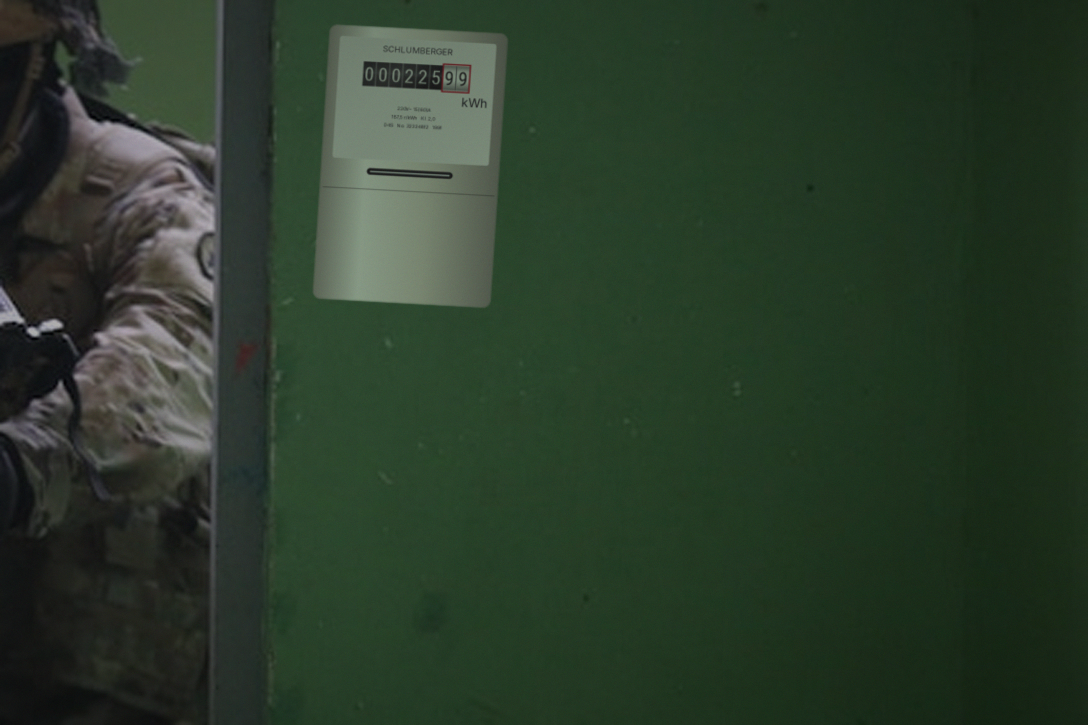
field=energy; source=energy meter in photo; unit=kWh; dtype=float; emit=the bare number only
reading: 225.99
